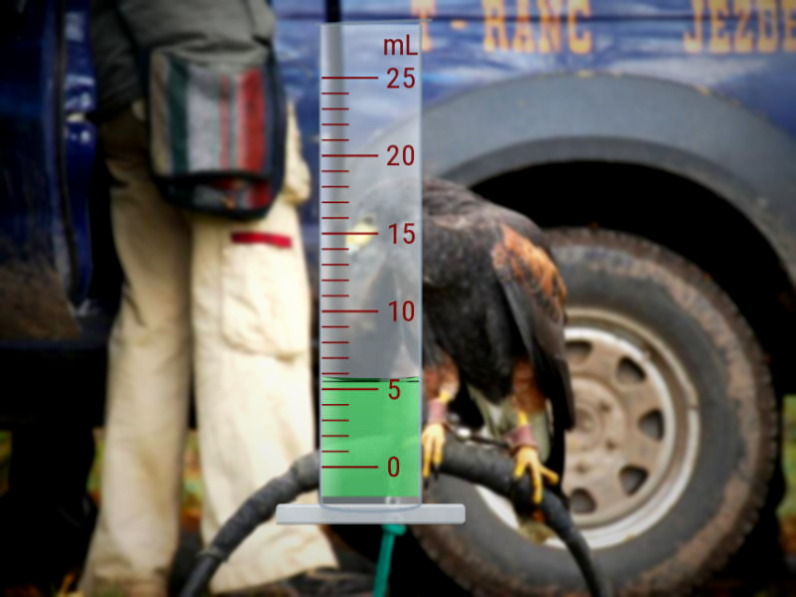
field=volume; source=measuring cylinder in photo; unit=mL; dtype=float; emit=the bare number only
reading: 5.5
